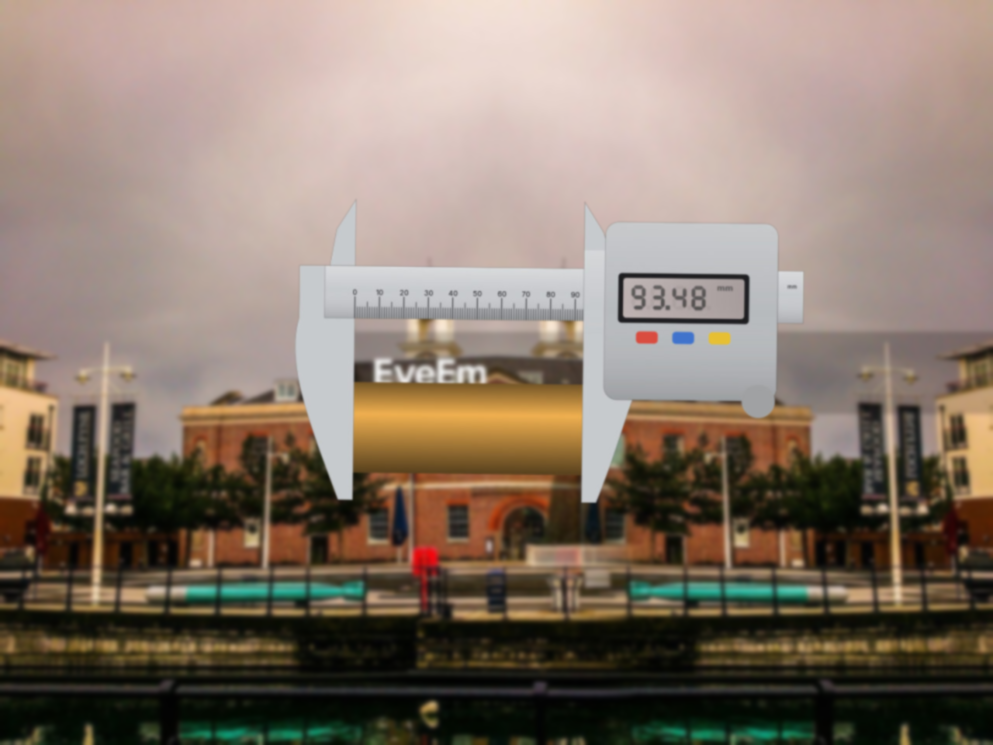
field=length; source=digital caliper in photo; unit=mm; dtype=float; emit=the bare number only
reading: 93.48
